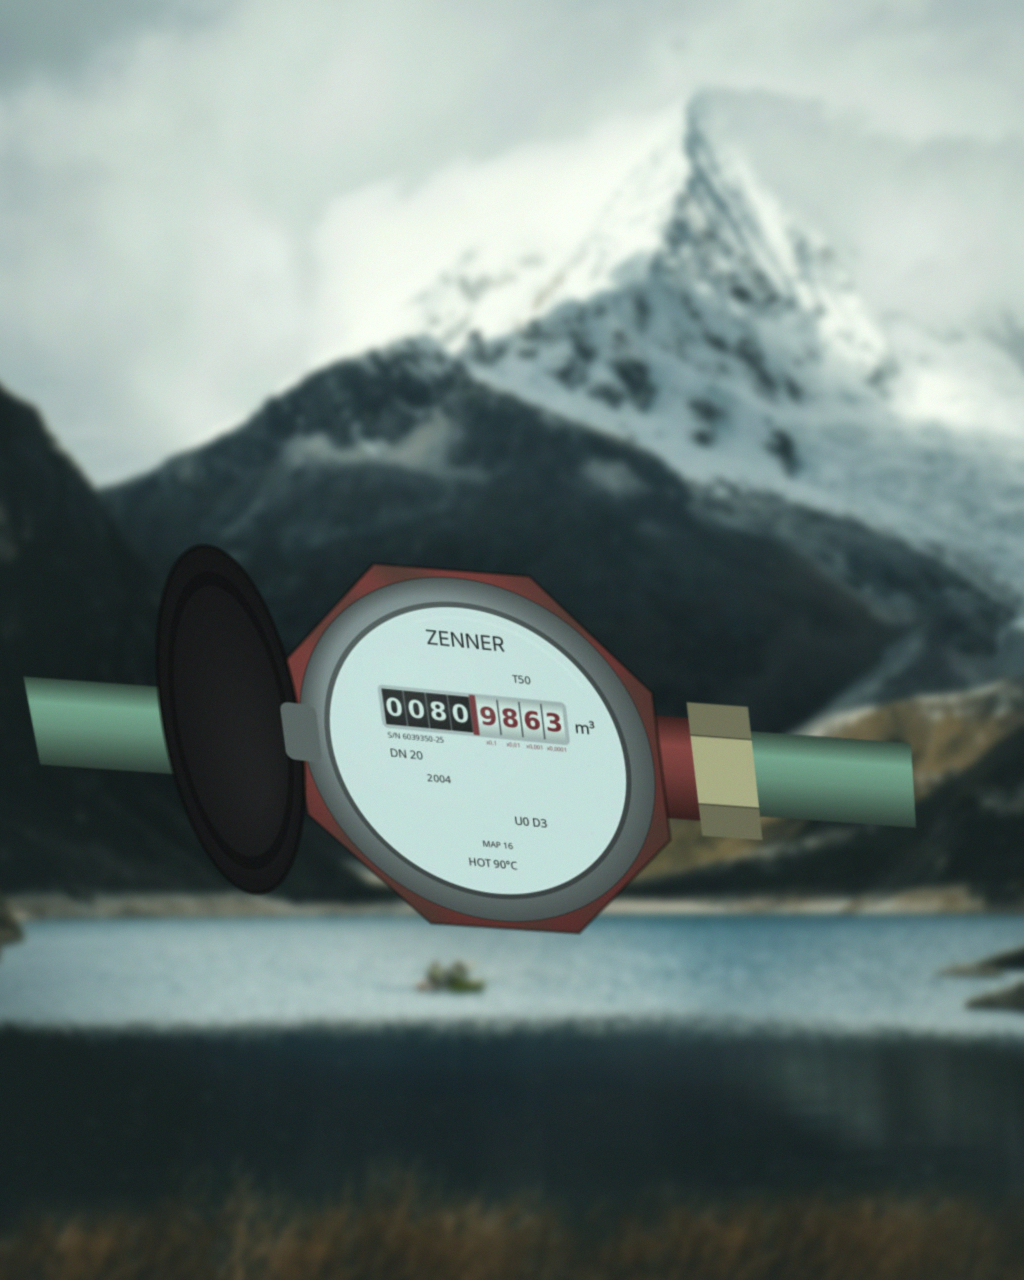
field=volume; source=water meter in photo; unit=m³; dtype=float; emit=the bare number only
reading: 80.9863
